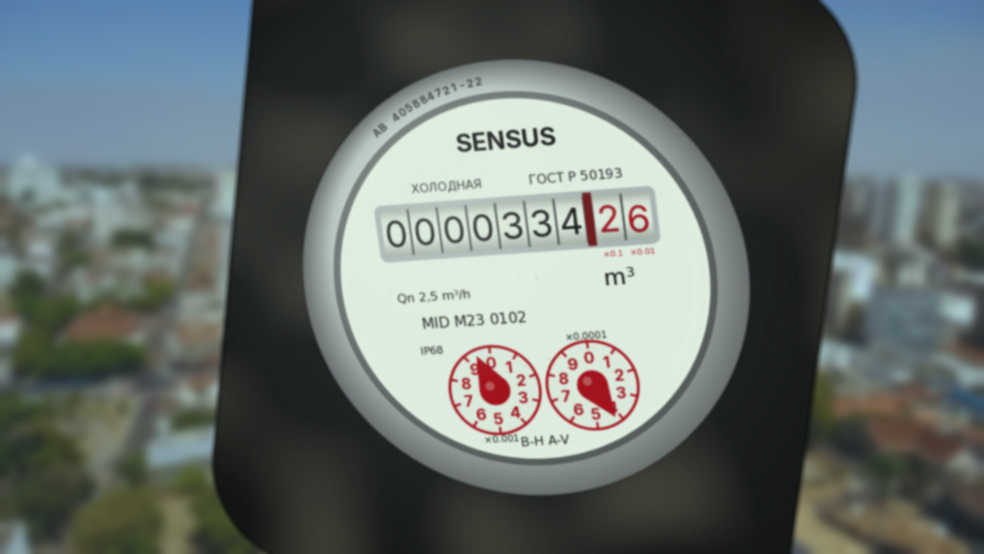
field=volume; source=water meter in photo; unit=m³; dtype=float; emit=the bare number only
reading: 334.2594
